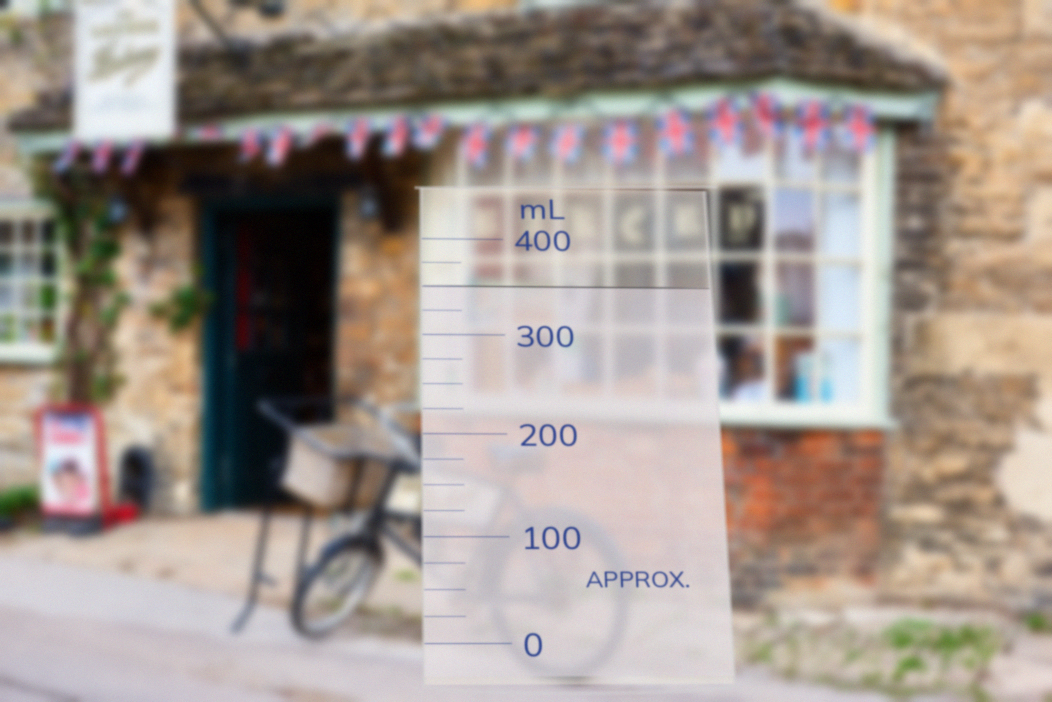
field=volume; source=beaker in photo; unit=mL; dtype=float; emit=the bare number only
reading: 350
